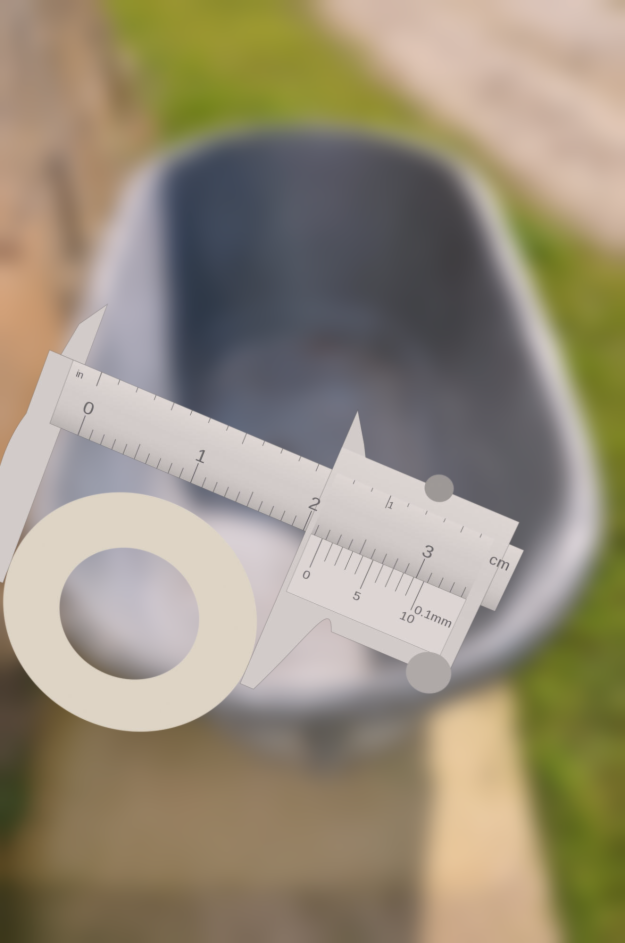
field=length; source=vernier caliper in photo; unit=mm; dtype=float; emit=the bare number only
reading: 21.7
